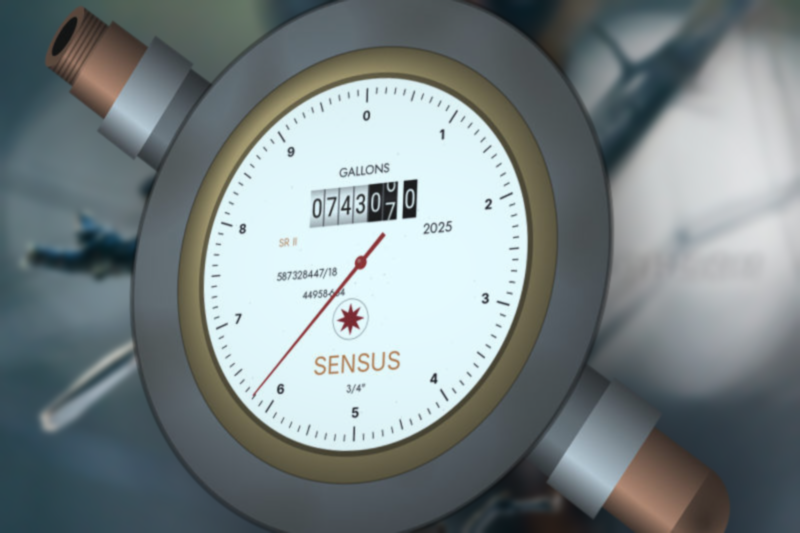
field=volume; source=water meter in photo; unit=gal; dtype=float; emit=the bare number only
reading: 743066.2
